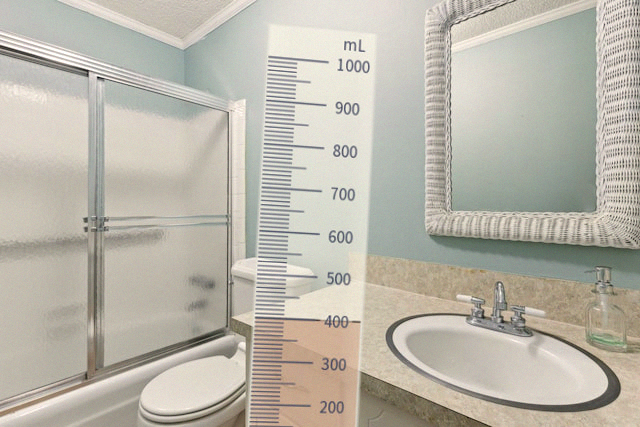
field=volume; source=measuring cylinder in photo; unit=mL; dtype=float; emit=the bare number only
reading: 400
